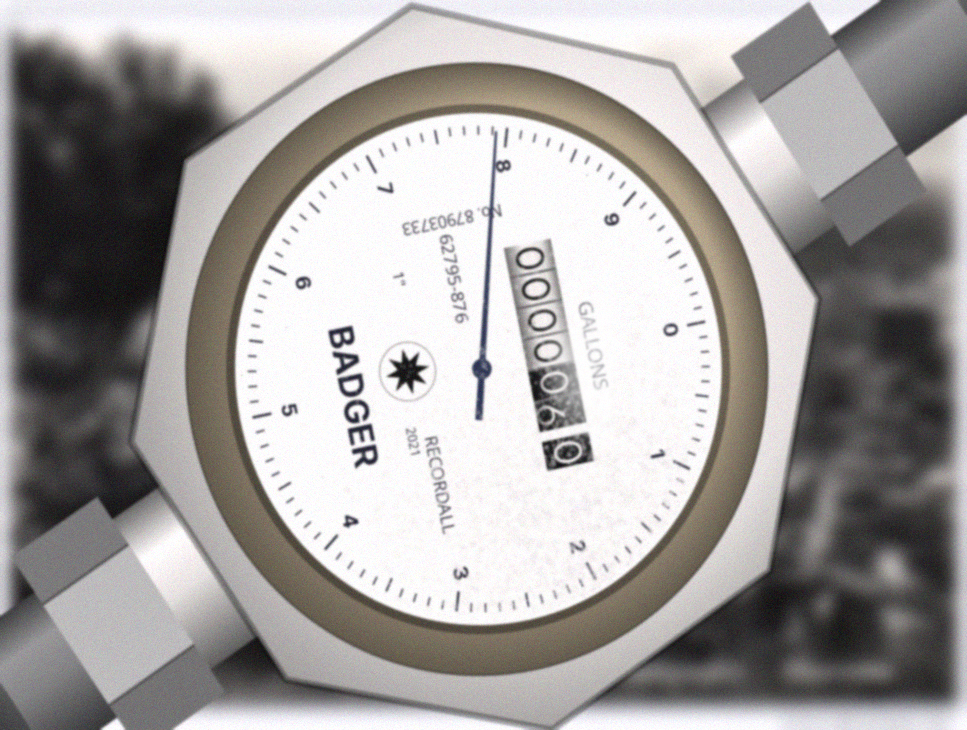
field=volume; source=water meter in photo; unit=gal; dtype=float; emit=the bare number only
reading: 57.9
